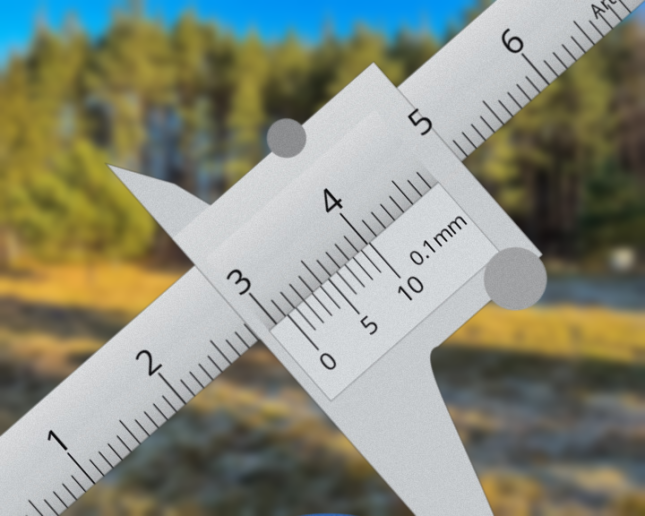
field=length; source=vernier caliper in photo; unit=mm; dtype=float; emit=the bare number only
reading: 31.2
